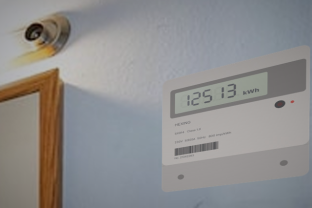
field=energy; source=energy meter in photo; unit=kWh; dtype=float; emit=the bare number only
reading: 12513
